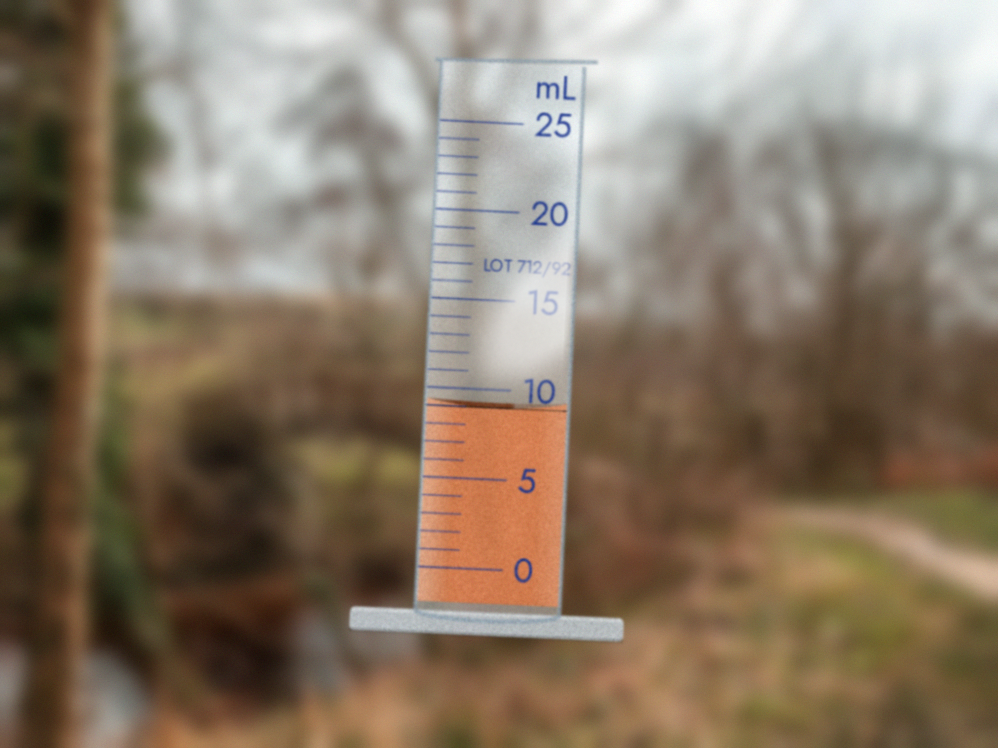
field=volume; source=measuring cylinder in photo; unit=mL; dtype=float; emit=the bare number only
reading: 9
